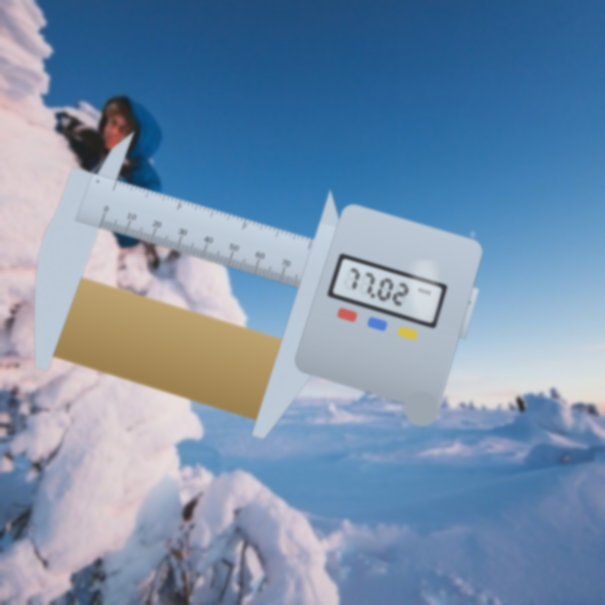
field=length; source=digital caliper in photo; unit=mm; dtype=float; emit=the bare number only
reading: 77.02
